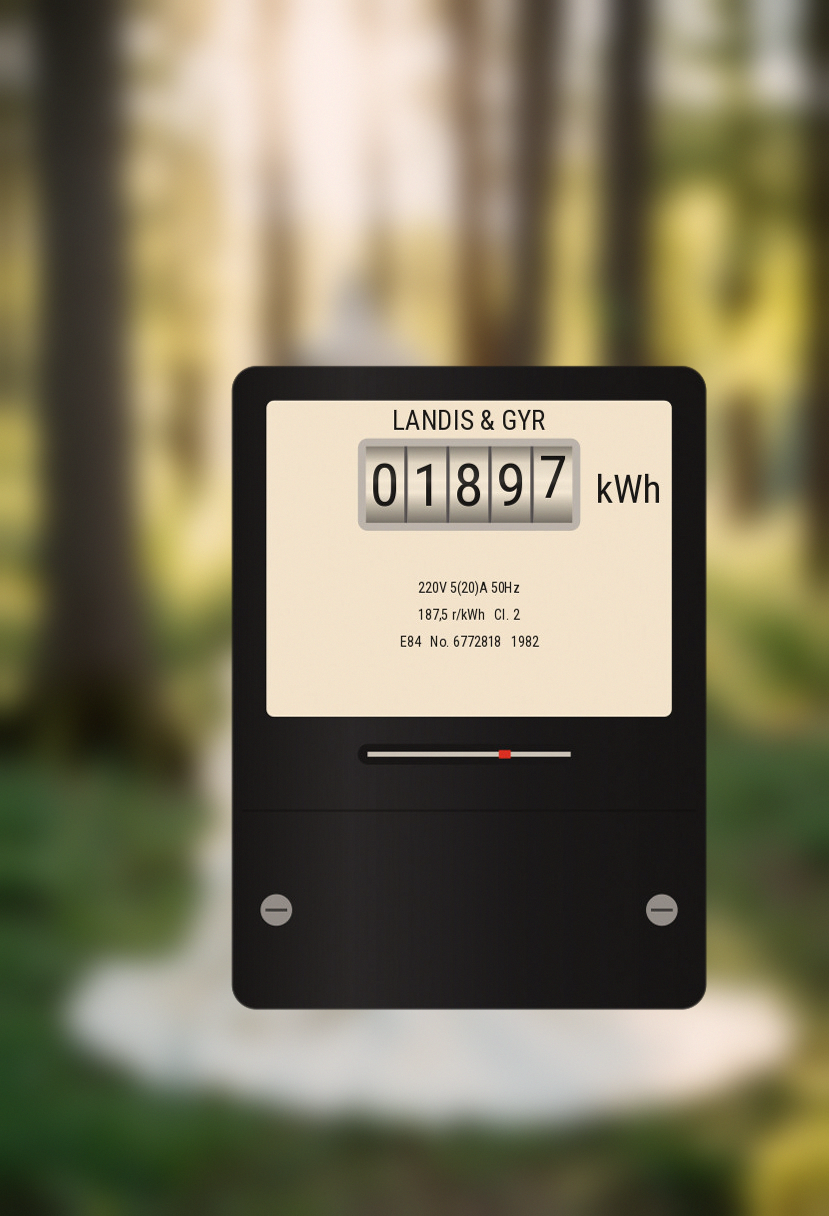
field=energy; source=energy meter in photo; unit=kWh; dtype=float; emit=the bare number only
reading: 1897
